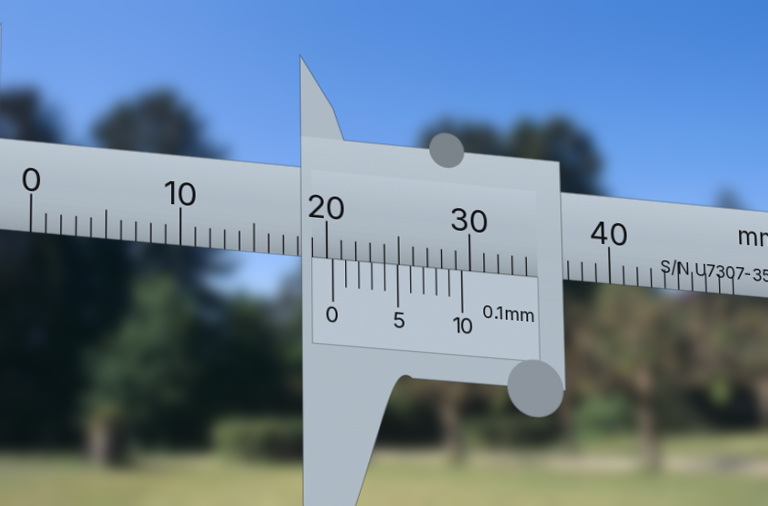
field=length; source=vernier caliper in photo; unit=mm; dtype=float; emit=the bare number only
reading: 20.4
